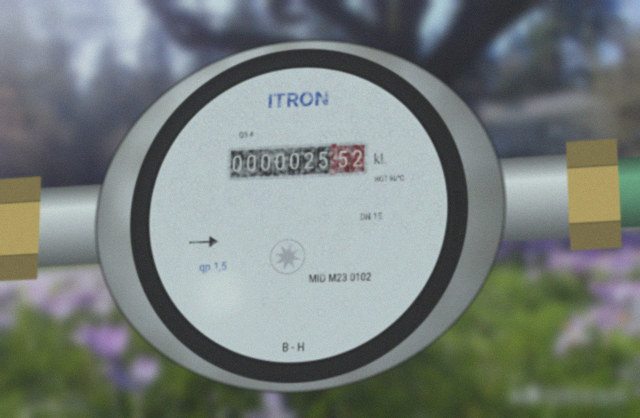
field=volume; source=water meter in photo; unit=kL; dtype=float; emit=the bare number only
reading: 25.52
